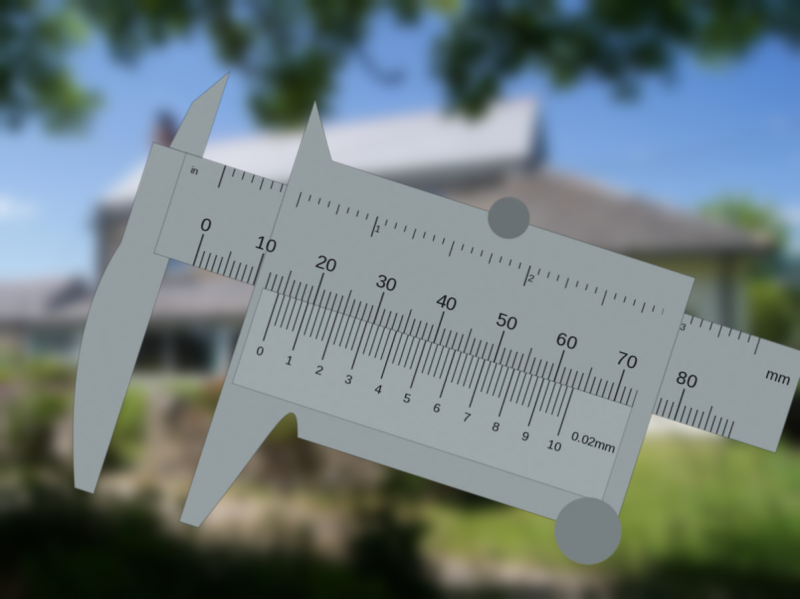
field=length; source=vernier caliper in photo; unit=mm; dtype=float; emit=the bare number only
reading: 14.2
